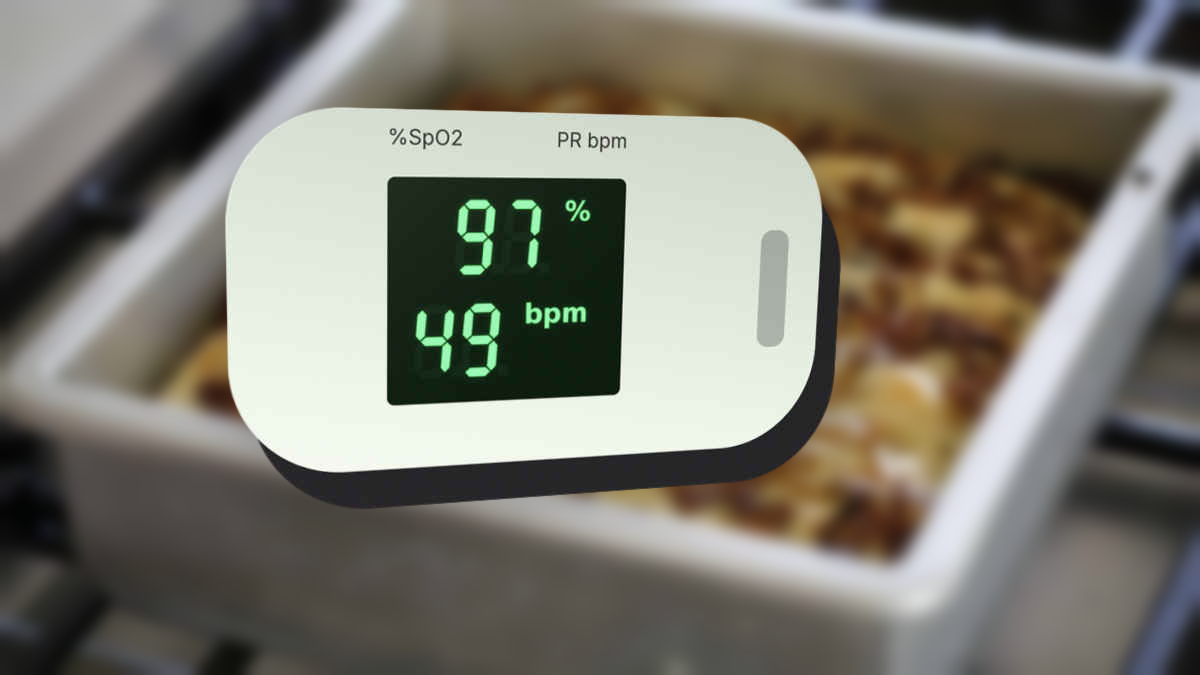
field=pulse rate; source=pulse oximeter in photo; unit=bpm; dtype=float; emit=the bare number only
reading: 49
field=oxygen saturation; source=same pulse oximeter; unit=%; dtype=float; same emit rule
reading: 97
